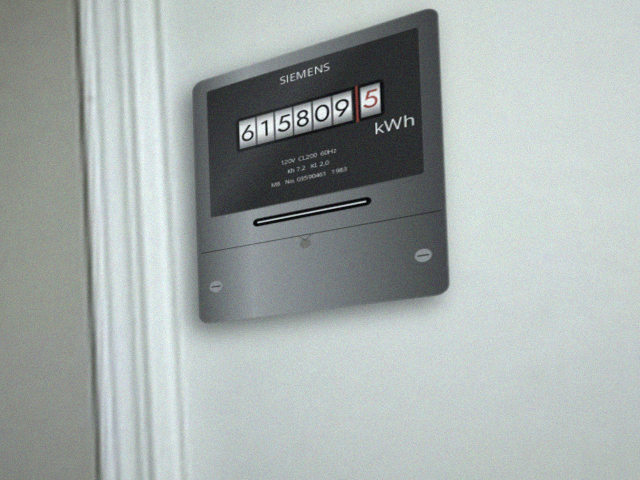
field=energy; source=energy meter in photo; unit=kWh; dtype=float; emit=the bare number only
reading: 615809.5
